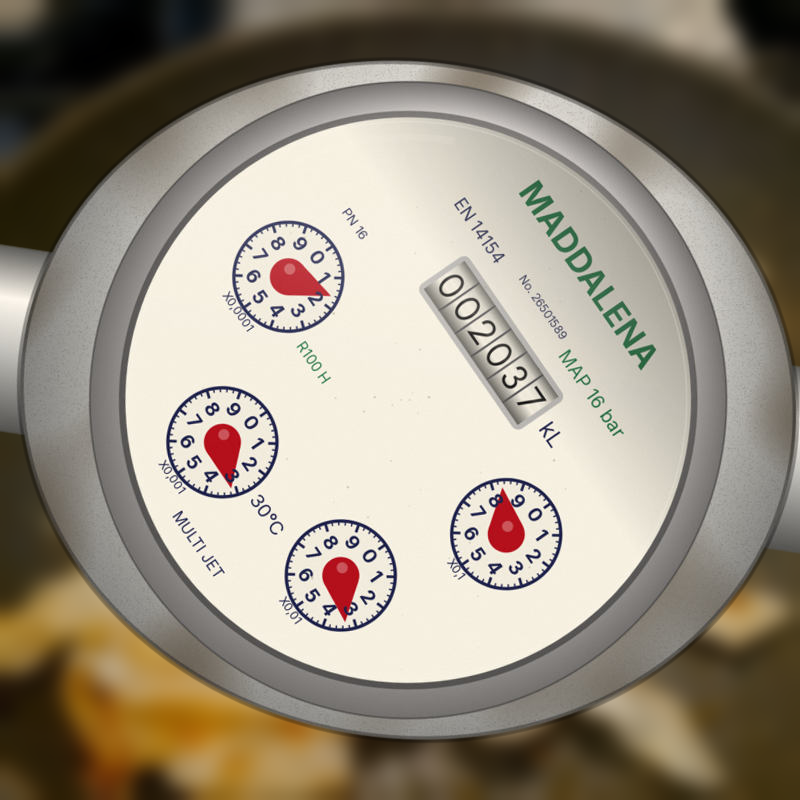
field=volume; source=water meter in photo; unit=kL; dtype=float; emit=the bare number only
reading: 2037.8331
